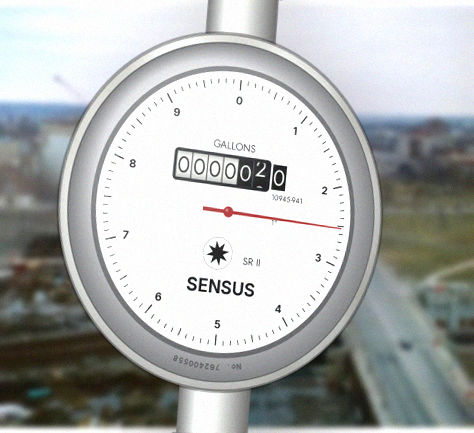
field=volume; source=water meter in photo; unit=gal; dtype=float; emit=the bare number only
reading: 22.5
